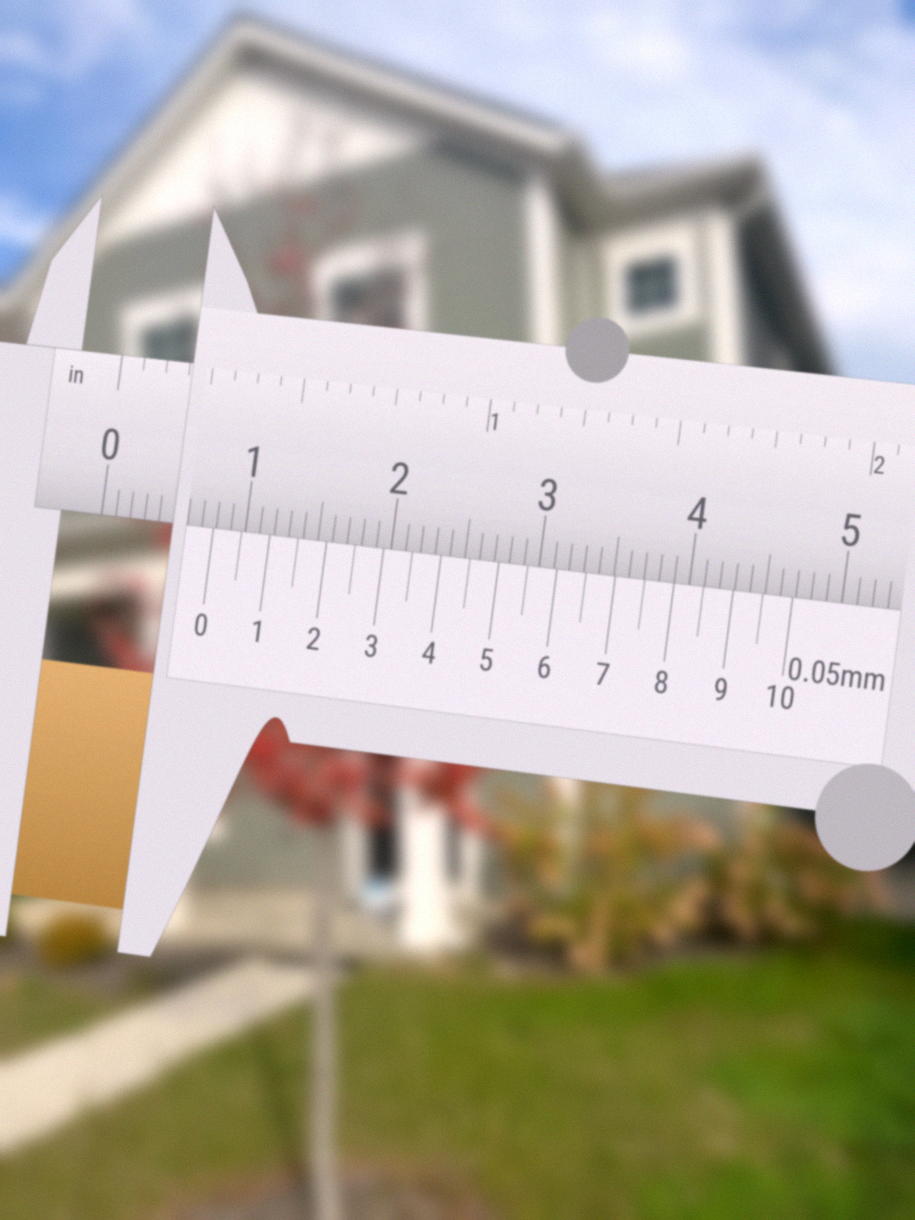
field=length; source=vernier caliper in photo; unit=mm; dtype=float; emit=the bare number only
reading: 7.8
